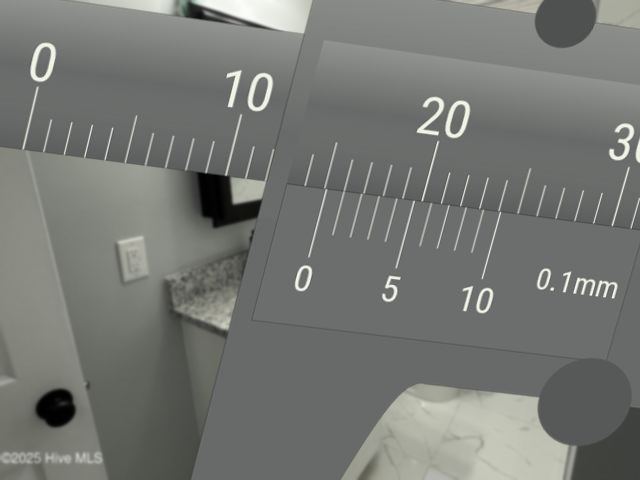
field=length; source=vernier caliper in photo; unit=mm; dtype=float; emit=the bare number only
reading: 15.1
